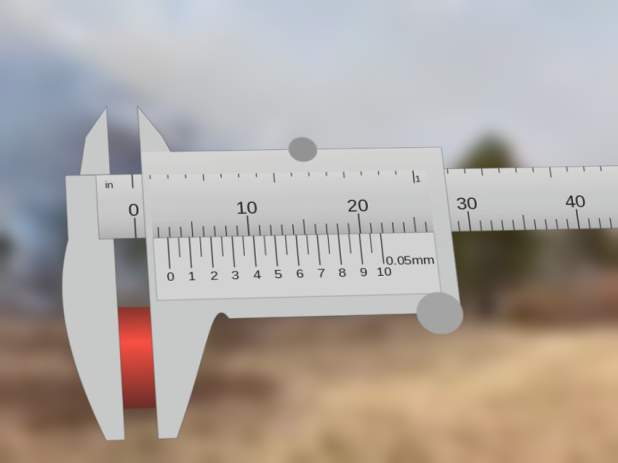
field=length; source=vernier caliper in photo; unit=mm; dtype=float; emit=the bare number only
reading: 2.8
